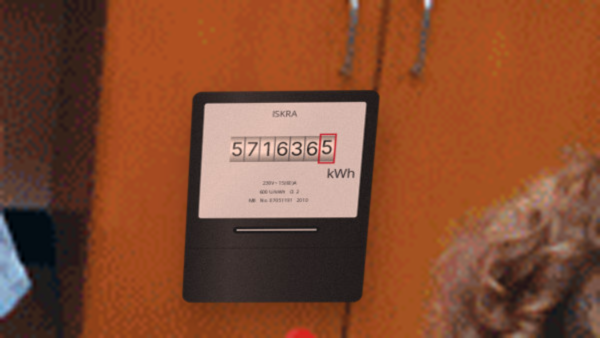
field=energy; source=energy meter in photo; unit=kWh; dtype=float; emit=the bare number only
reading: 571636.5
